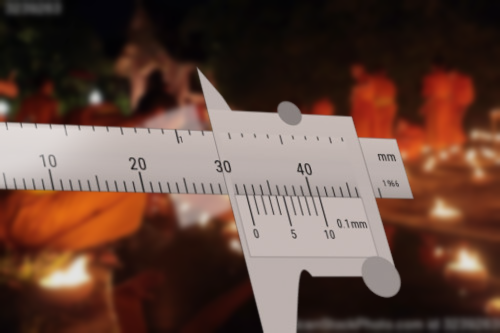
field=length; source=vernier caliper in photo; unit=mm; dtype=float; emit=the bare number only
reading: 32.0
